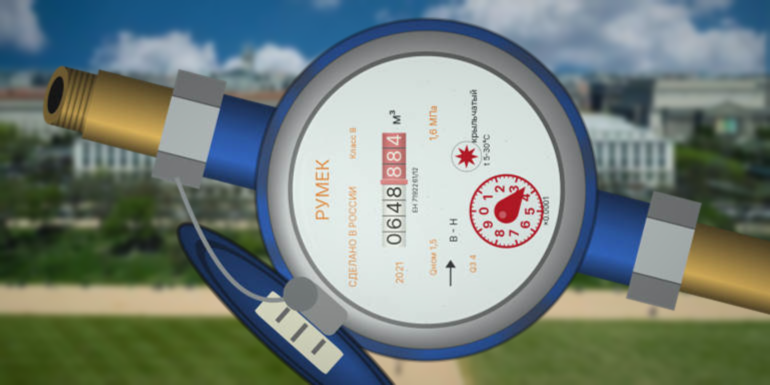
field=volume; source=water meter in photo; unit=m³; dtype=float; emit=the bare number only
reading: 648.8843
